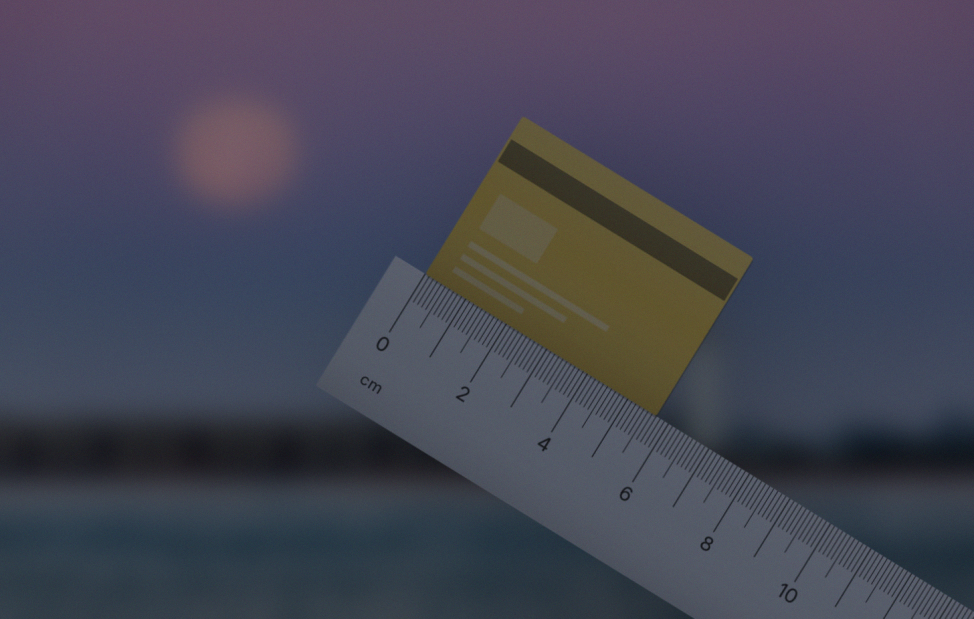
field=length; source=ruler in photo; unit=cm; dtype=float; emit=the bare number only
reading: 5.7
